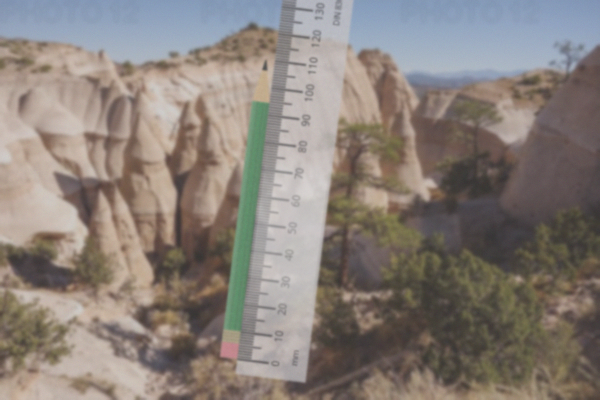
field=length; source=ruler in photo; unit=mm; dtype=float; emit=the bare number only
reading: 110
